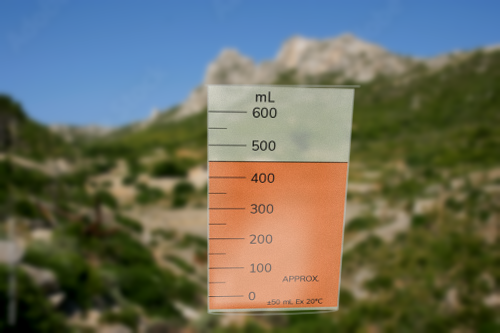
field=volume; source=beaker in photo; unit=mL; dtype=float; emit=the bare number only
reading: 450
